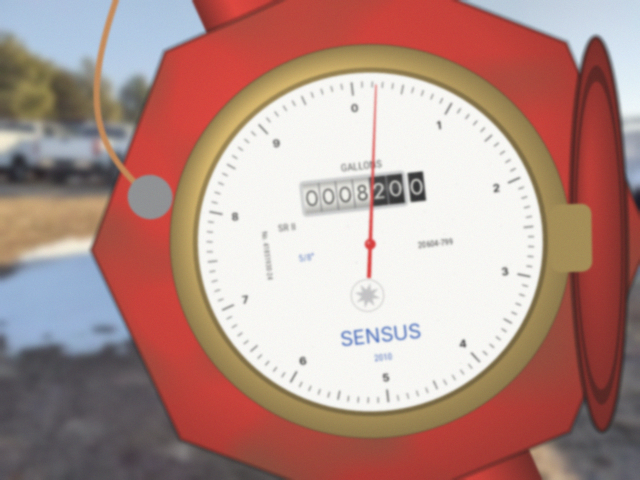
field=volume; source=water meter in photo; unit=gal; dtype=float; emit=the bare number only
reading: 8200.2
